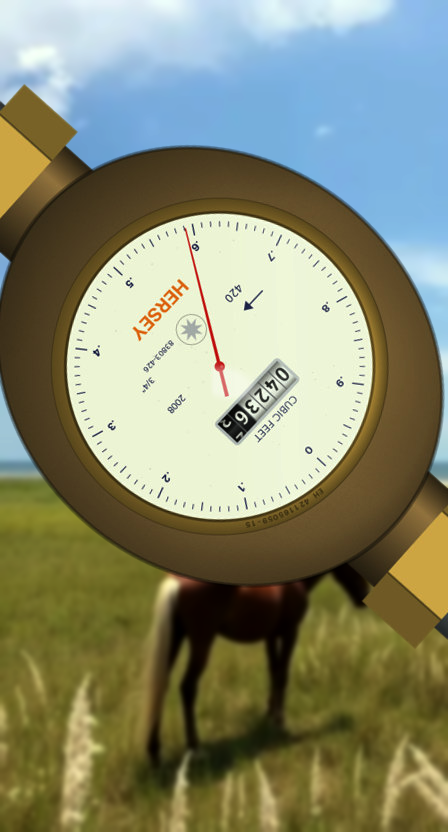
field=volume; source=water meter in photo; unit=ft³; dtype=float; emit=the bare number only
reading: 42362.59
